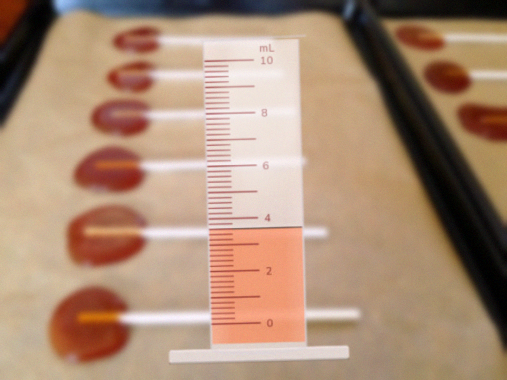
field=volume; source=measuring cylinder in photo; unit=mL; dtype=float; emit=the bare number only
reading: 3.6
